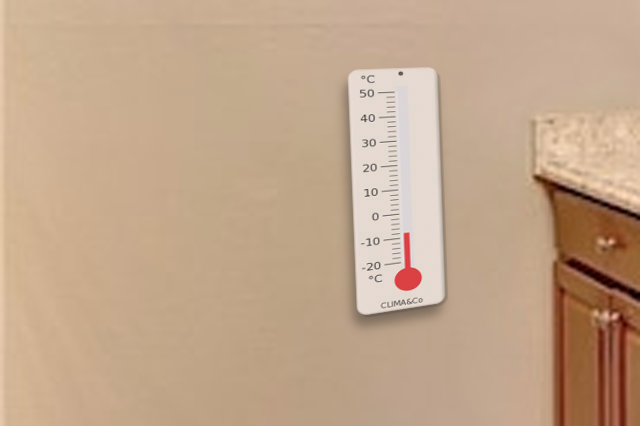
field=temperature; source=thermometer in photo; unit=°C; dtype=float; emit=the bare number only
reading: -8
